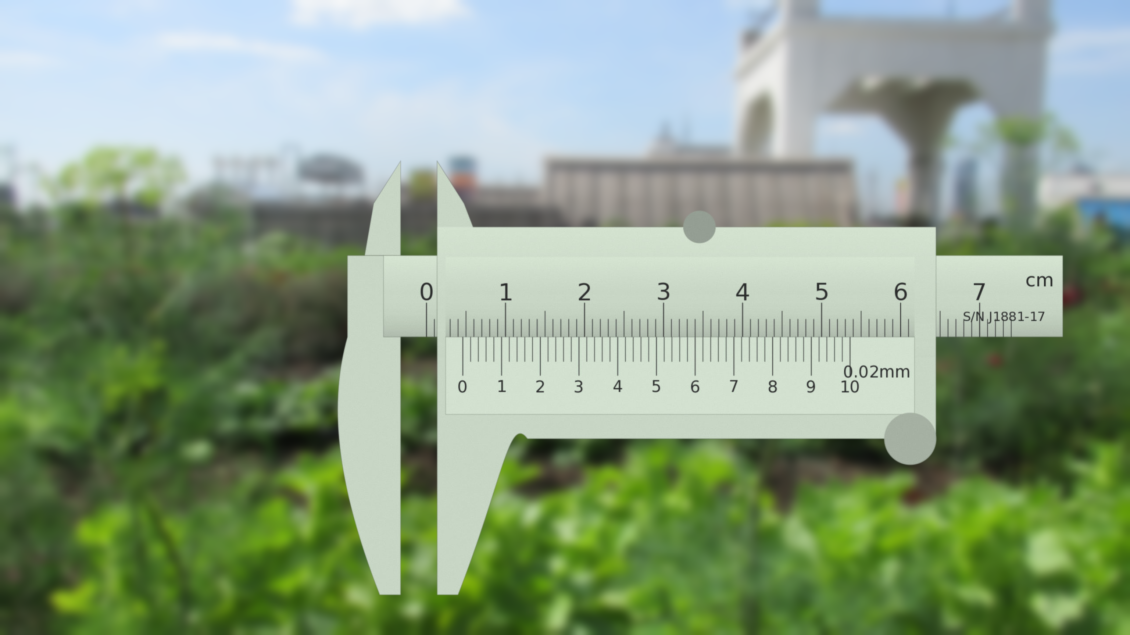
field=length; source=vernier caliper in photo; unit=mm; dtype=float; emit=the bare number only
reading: 4.6
